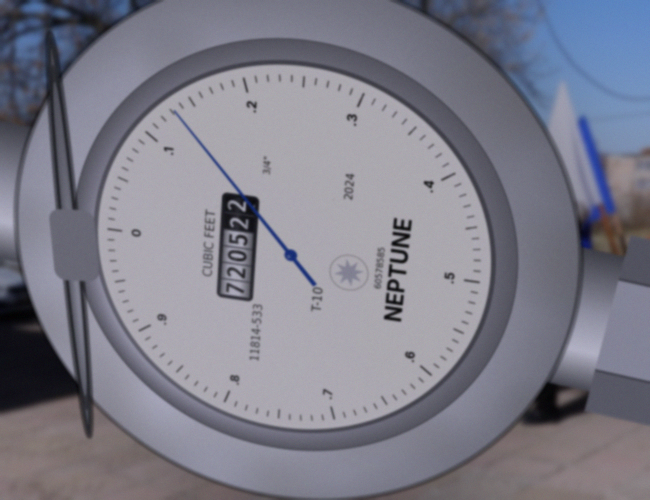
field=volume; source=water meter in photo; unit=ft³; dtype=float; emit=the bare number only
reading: 720522.13
